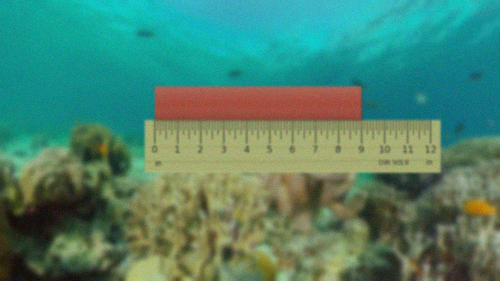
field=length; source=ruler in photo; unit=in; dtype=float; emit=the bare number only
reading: 9
